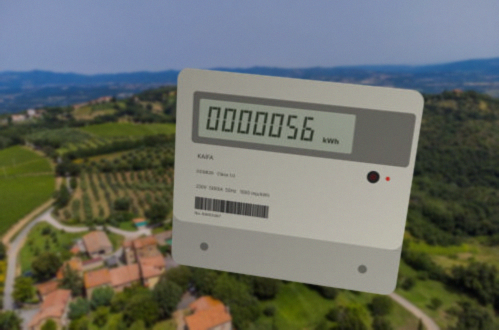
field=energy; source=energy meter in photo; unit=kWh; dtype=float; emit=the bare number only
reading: 56
